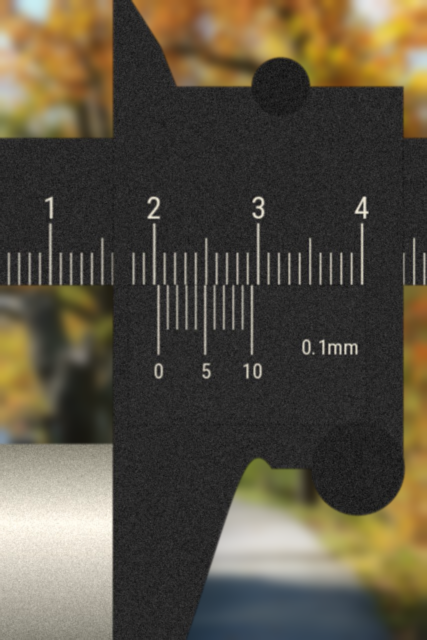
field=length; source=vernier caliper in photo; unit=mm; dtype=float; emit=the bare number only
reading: 20.4
